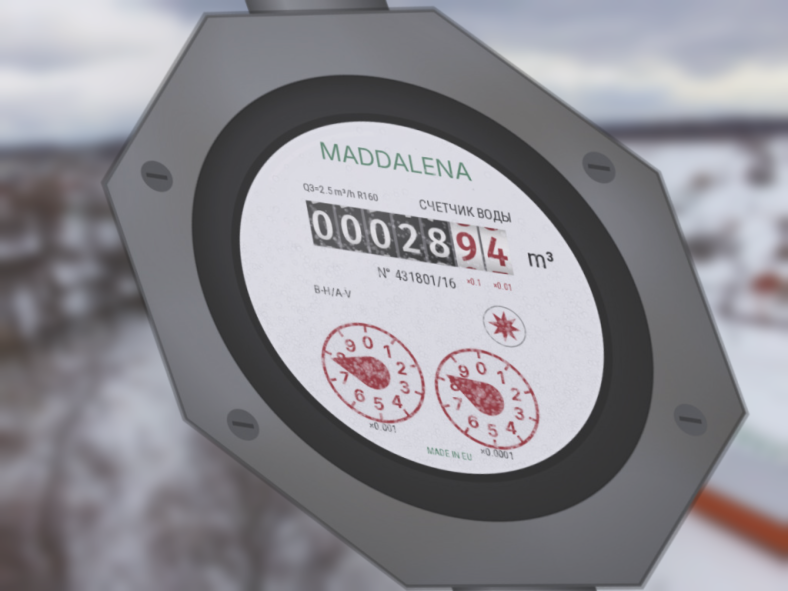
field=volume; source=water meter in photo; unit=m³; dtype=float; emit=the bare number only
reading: 28.9478
